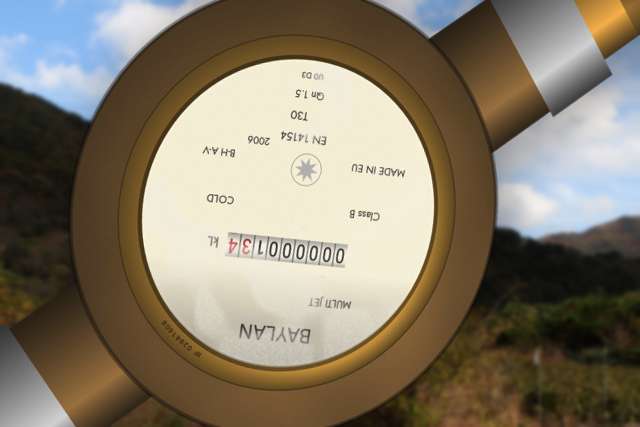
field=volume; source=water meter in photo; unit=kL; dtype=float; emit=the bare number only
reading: 1.34
